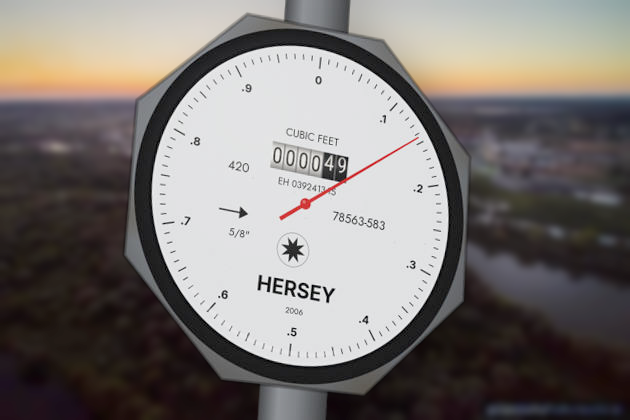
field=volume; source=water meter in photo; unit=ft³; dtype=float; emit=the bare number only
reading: 49.14
